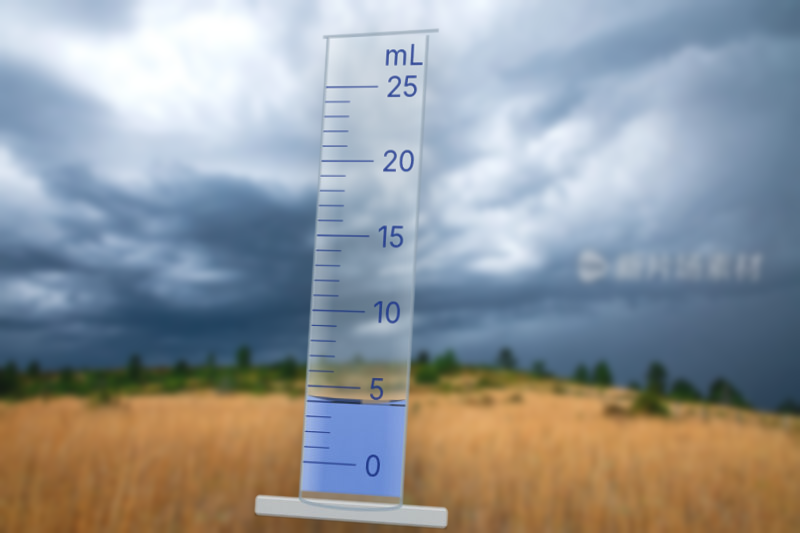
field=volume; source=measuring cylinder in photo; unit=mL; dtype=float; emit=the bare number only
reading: 4
